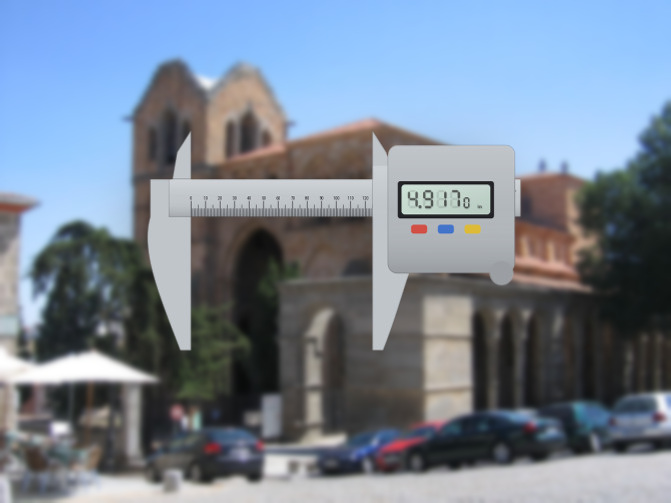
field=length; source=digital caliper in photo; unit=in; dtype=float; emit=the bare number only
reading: 4.9170
